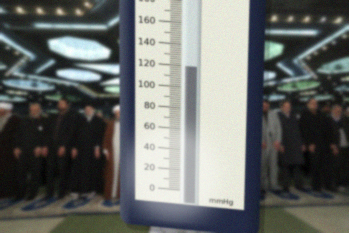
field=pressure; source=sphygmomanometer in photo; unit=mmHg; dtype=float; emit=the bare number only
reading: 120
